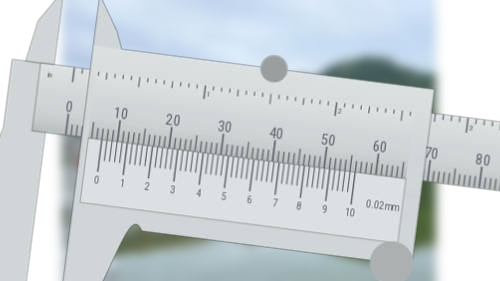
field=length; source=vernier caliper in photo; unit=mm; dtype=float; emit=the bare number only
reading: 7.0
